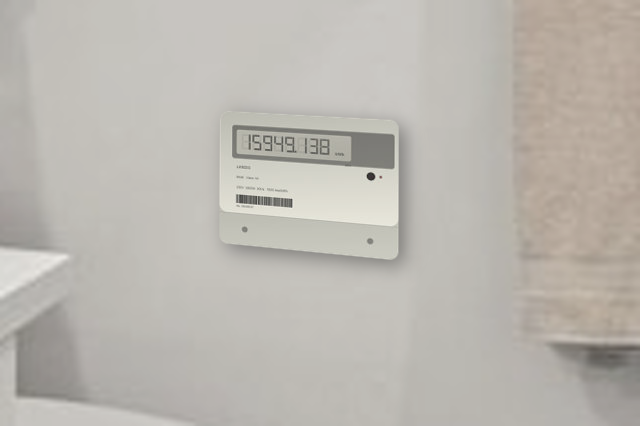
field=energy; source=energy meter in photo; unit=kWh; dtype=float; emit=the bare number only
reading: 15949.138
